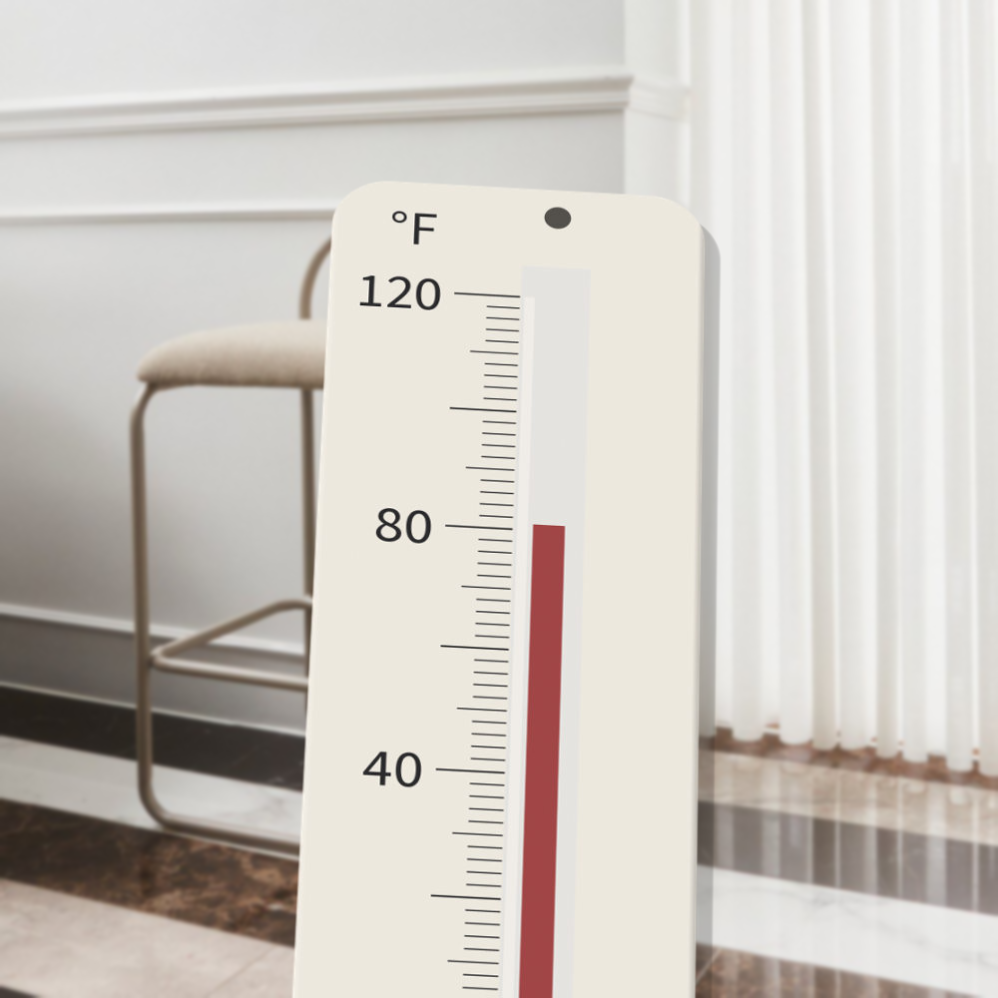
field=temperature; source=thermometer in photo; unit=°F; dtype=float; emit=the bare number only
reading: 81
